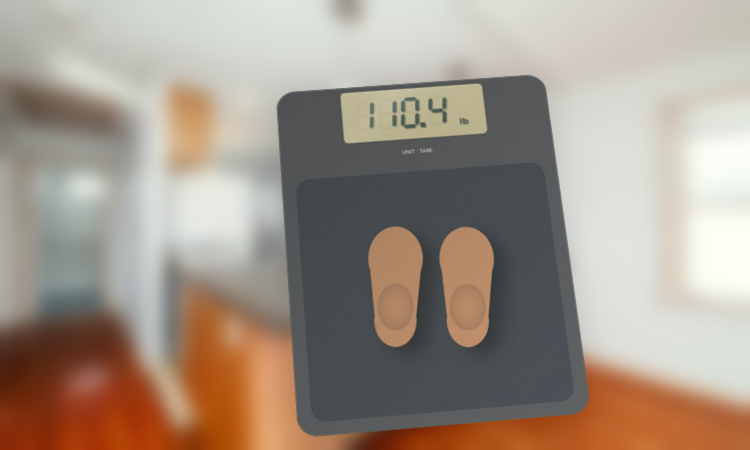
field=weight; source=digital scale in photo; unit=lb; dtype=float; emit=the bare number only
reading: 110.4
